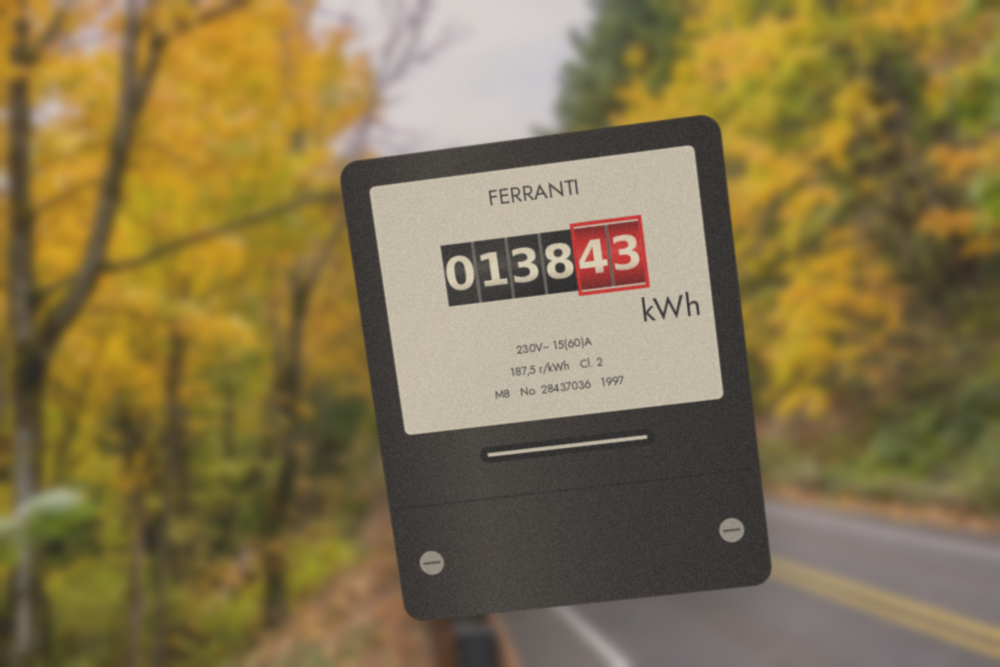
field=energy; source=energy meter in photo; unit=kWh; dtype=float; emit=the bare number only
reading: 138.43
